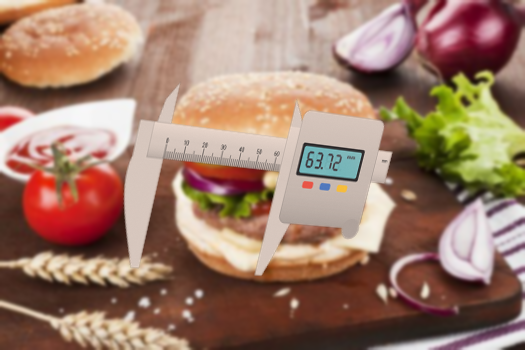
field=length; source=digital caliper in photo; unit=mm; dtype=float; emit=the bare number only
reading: 63.72
